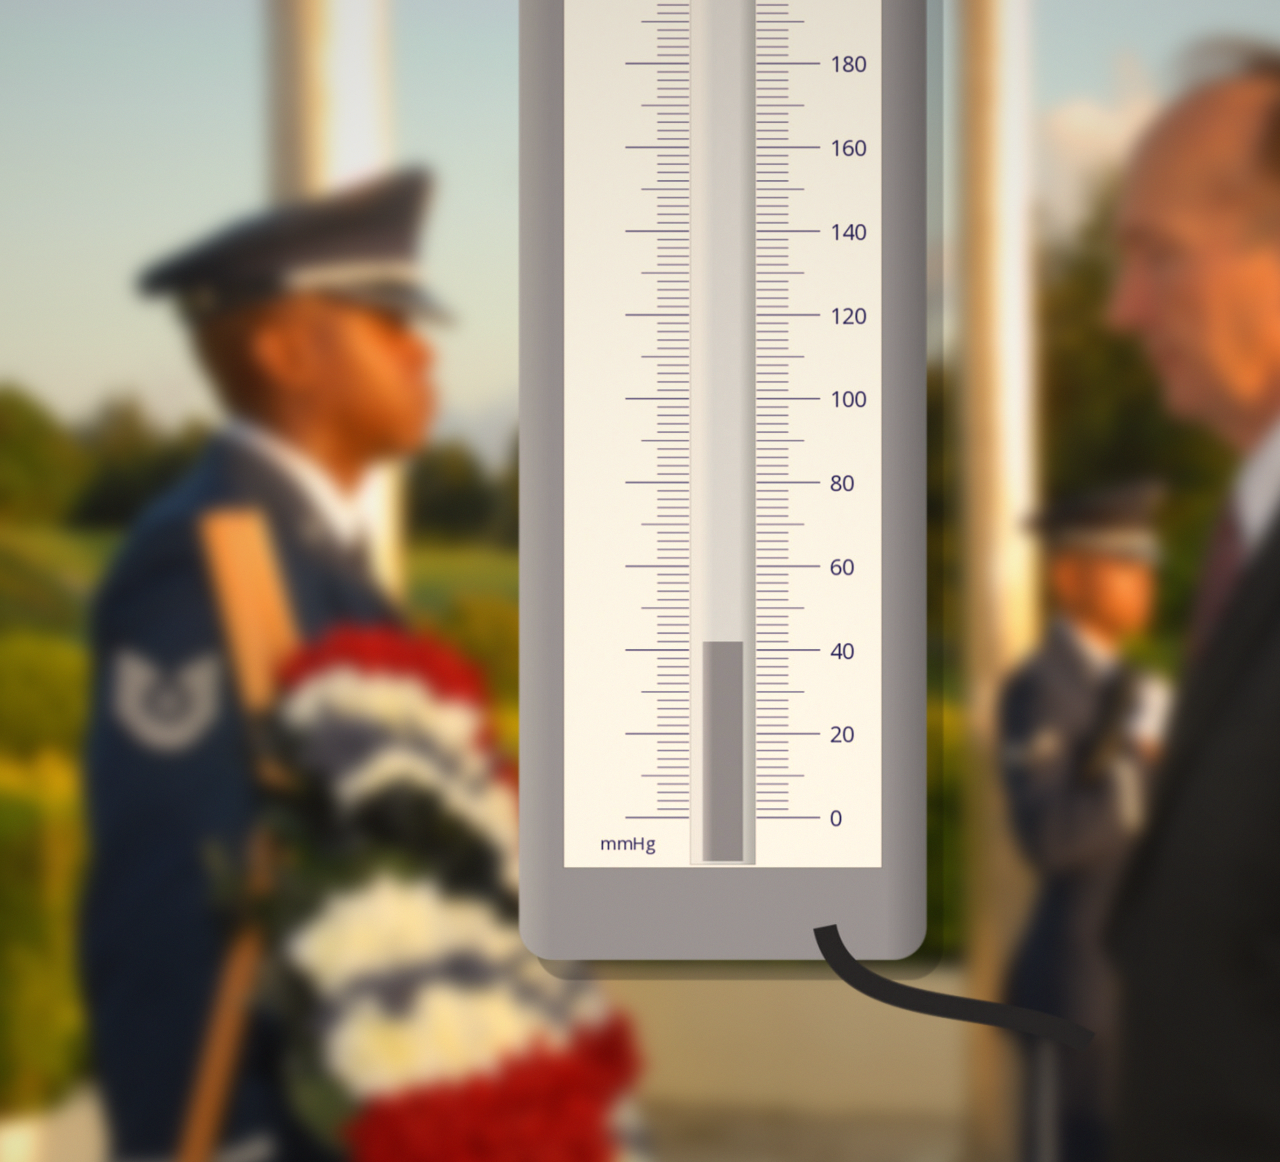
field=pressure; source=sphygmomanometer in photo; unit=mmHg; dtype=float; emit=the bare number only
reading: 42
